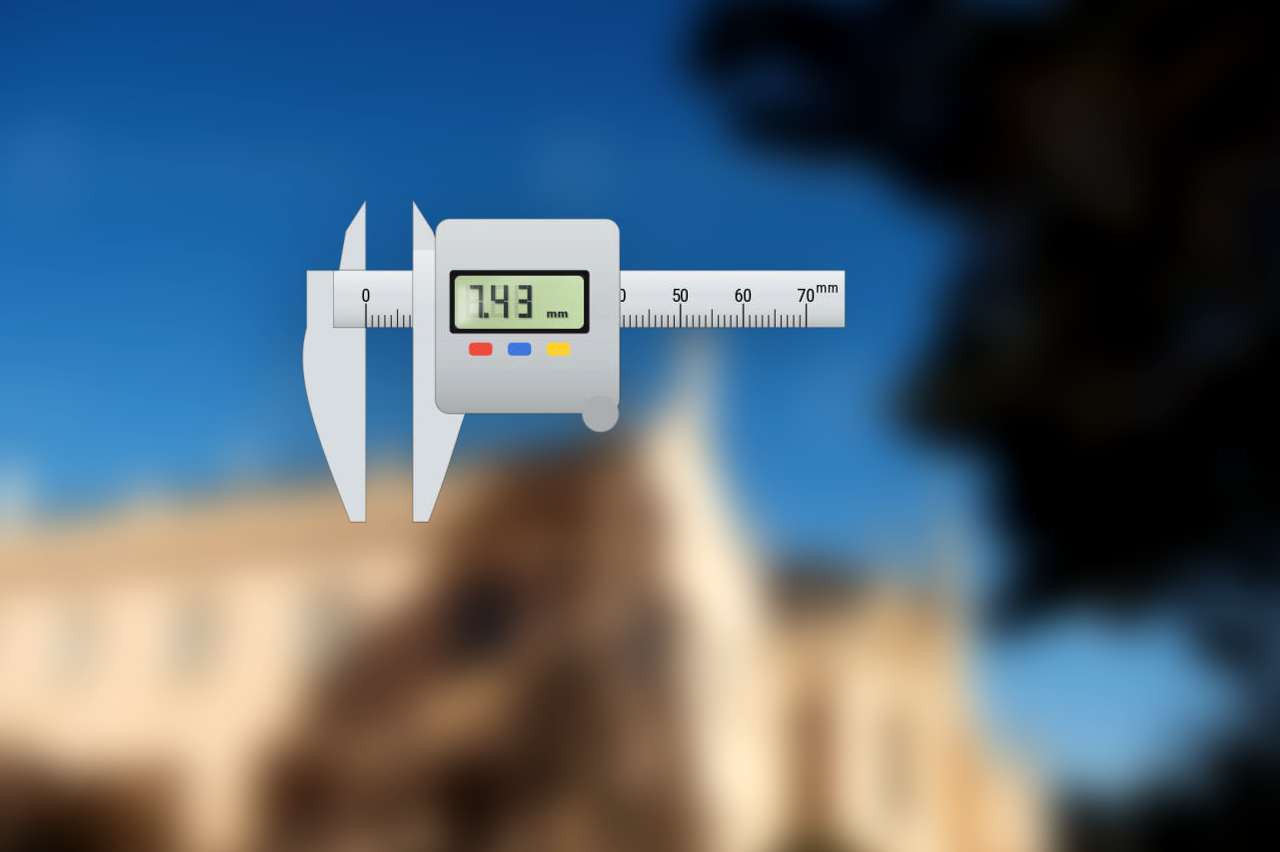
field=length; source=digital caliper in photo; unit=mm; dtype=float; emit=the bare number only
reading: 7.43
